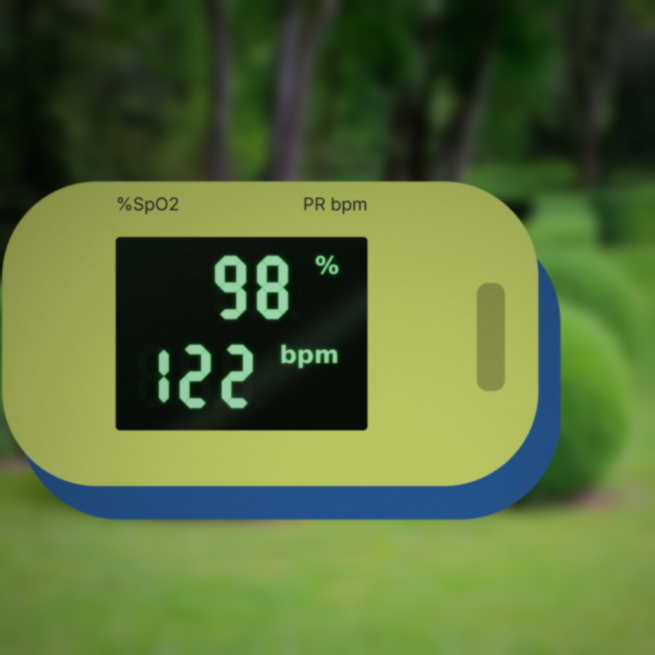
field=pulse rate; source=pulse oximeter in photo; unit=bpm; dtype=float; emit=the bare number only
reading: 122
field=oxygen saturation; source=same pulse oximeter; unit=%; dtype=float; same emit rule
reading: 98
